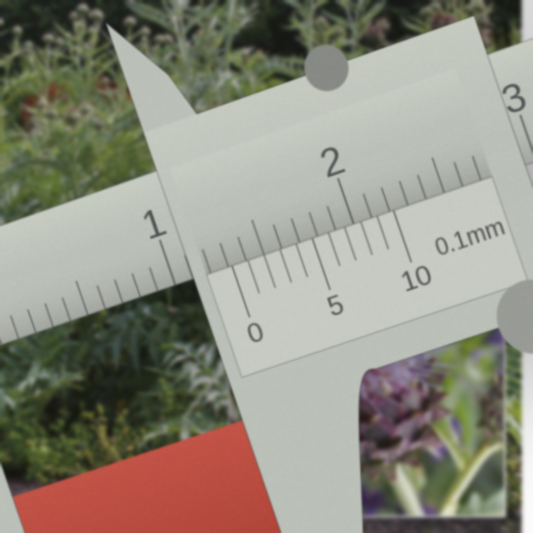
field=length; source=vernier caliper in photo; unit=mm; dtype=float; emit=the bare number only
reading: 13.2
